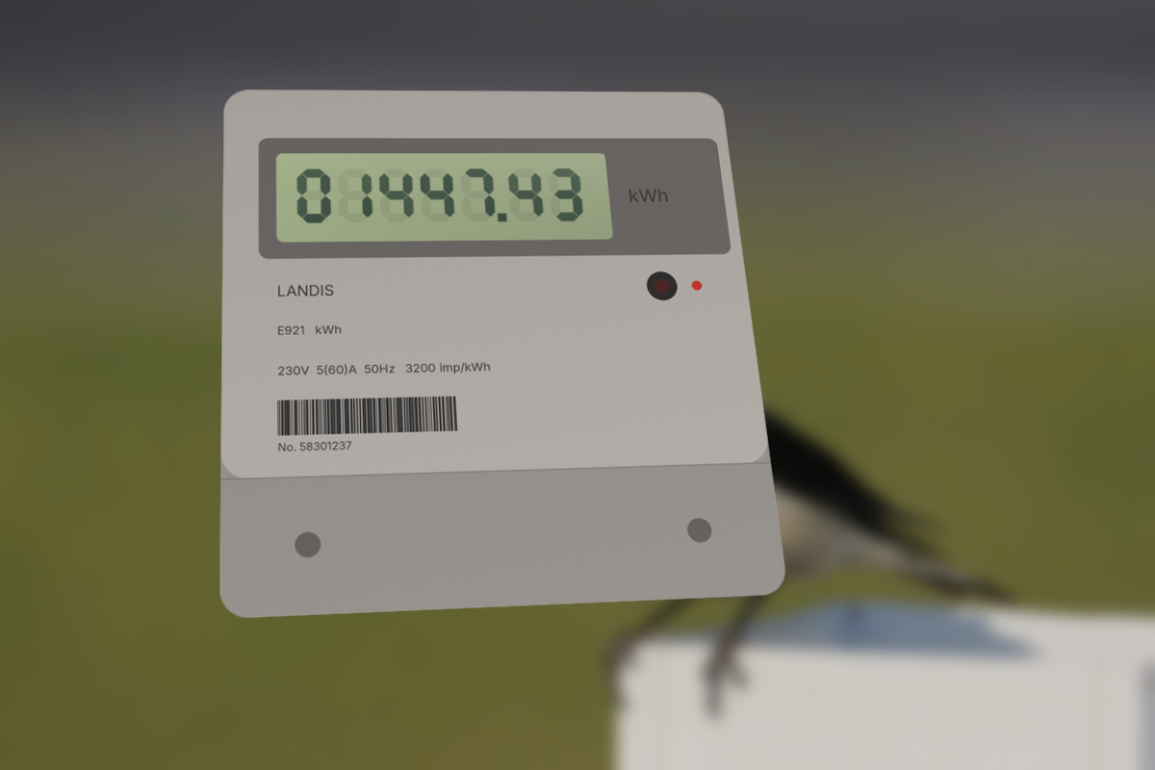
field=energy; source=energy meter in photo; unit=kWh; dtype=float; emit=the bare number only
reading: 1447.43
